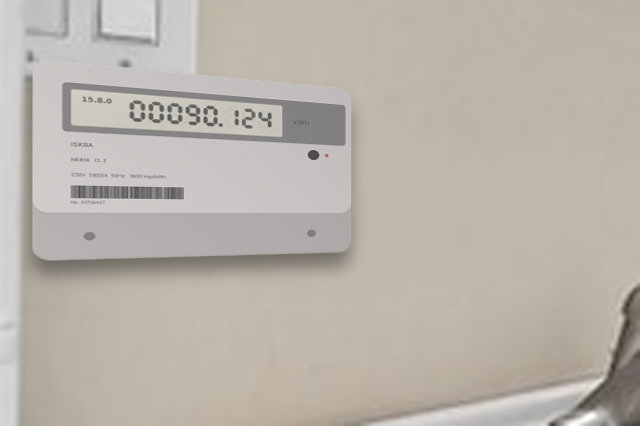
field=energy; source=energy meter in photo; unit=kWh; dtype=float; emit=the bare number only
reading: 90.124
